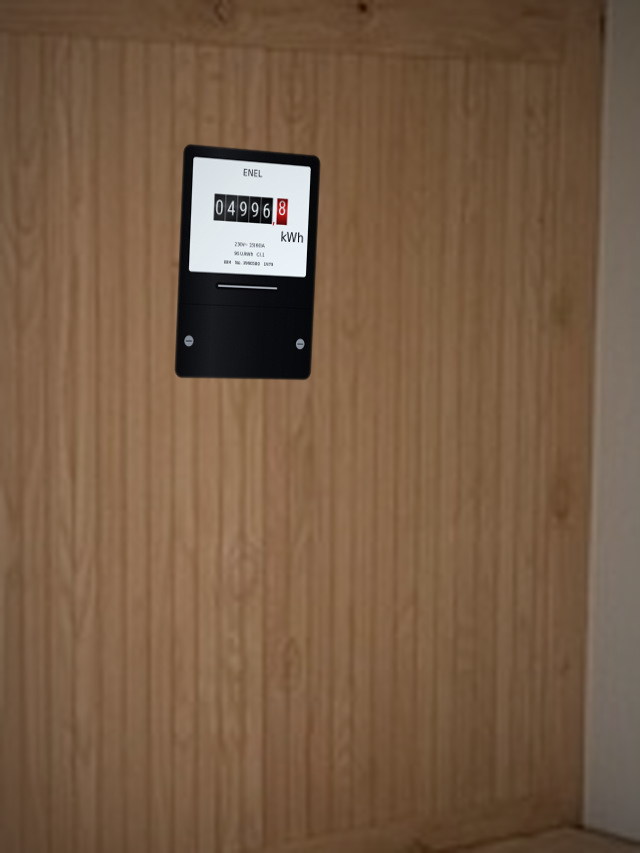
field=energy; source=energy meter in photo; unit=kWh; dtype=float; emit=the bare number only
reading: 4996.8
